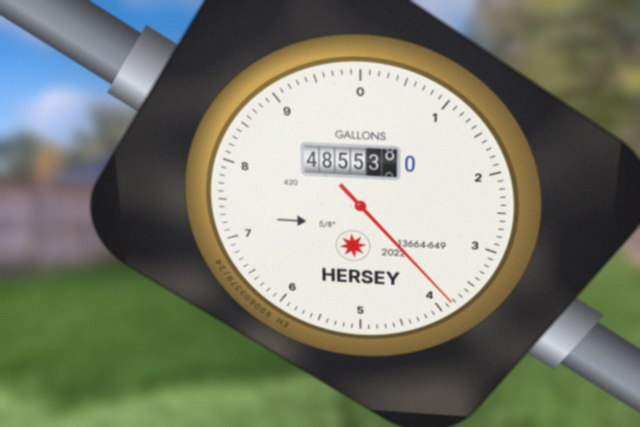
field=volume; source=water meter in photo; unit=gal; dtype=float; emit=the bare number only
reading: 4855383.8
